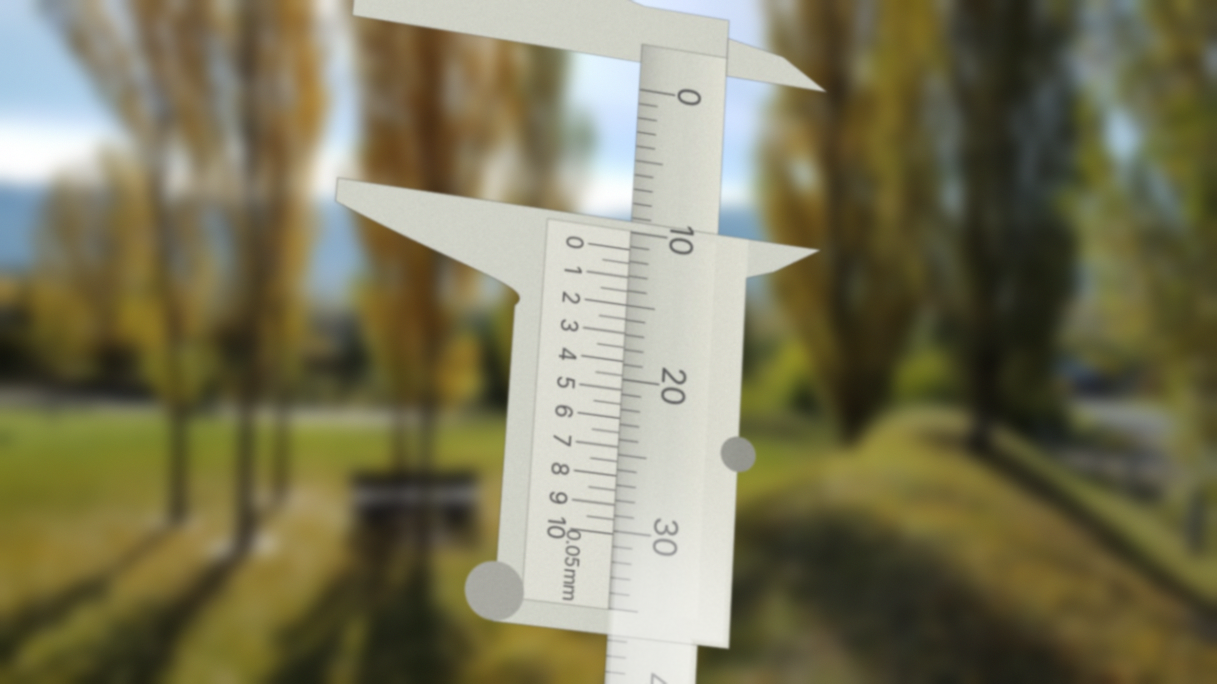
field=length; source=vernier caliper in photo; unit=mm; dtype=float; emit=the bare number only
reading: 11.2
